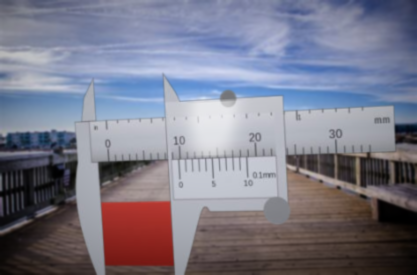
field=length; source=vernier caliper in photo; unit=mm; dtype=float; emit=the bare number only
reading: 9.8
